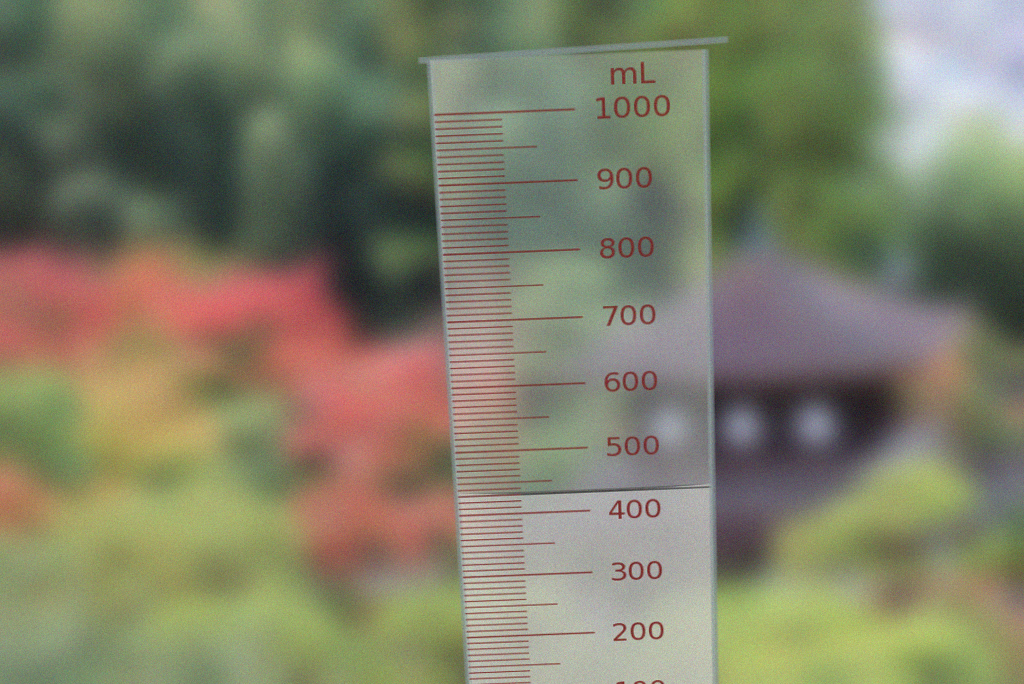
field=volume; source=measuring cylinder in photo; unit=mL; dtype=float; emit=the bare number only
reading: 430
